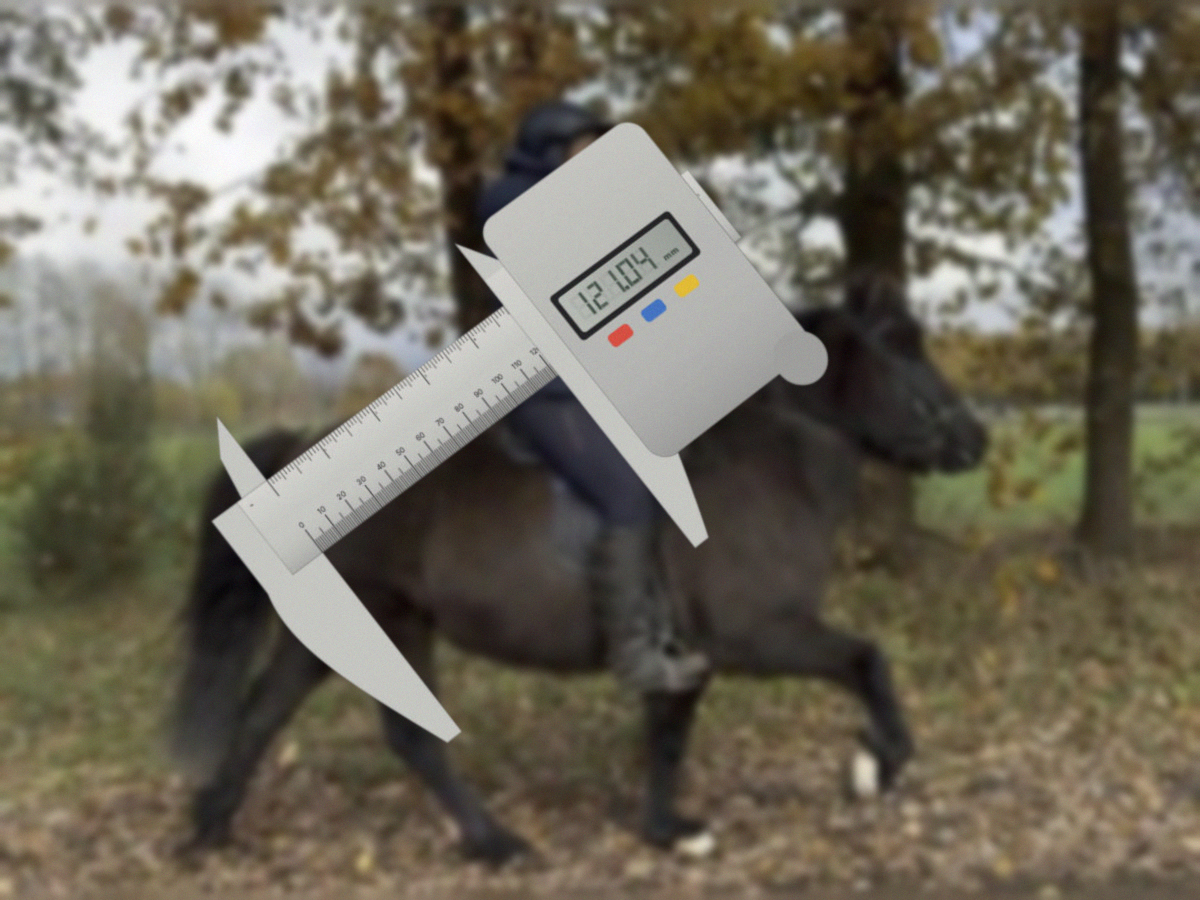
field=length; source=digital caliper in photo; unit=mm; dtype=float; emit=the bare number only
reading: 121.04
